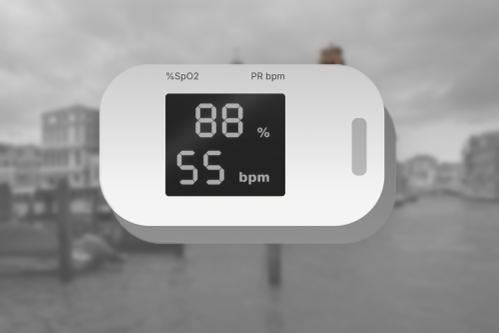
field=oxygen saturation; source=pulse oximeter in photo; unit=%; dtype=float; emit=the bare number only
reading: 88
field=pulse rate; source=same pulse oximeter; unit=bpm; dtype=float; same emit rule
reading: 55
